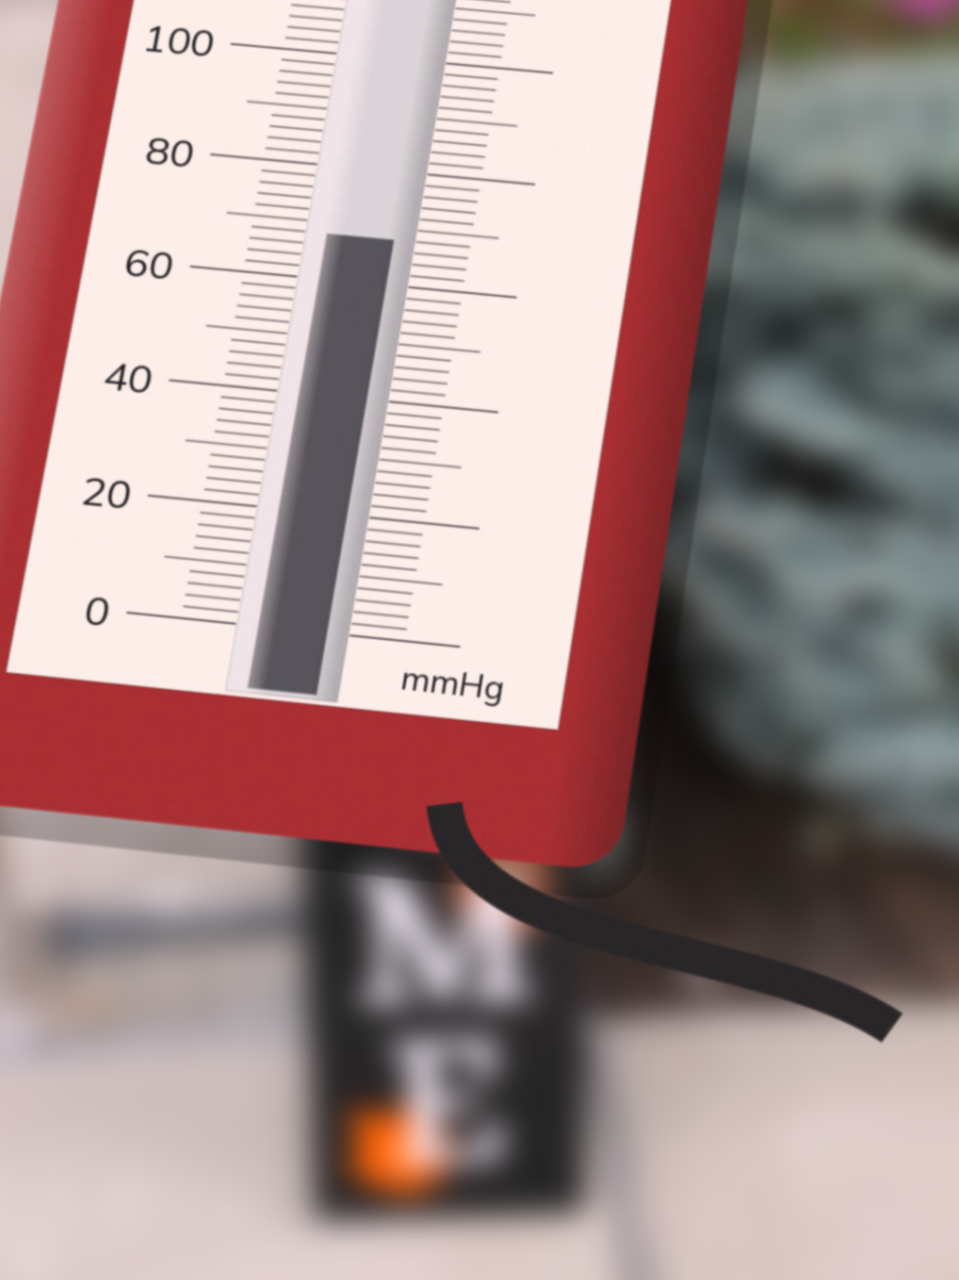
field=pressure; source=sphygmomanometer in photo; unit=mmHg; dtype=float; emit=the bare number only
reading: 68
